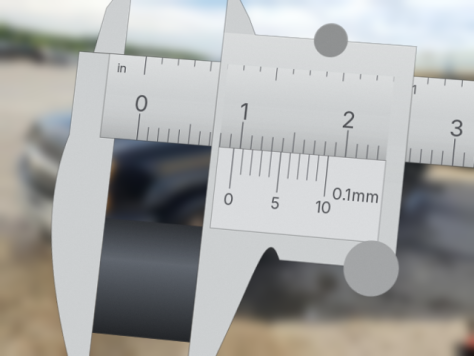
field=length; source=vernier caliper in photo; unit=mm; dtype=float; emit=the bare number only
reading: 9.4
